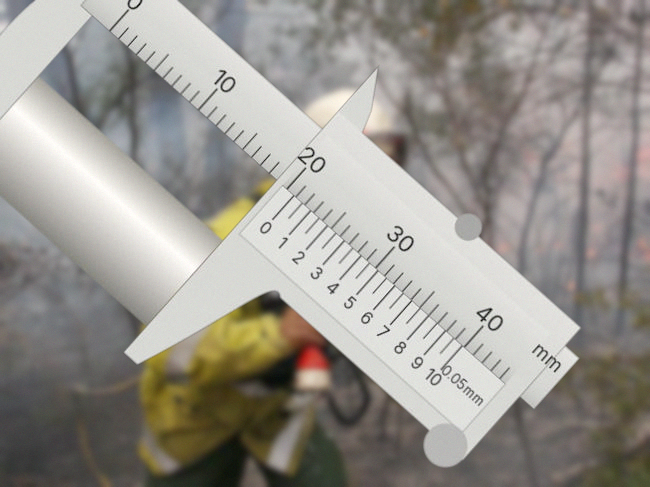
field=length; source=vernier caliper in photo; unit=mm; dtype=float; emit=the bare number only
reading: 20.8
